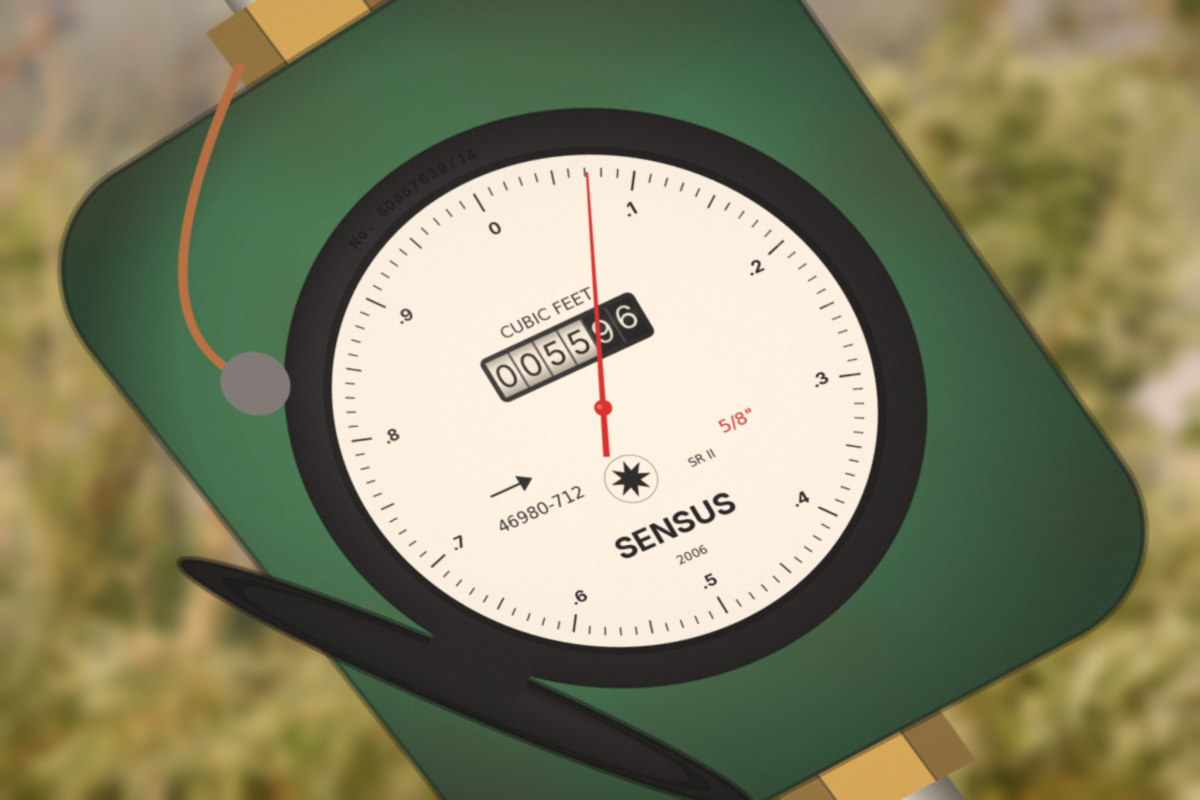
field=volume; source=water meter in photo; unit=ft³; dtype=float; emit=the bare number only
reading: 5596.07
